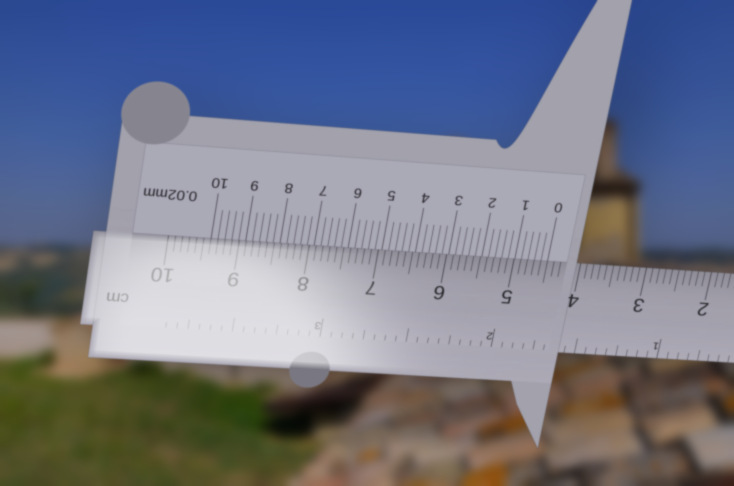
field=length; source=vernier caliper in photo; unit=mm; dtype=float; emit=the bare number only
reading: 45.0
